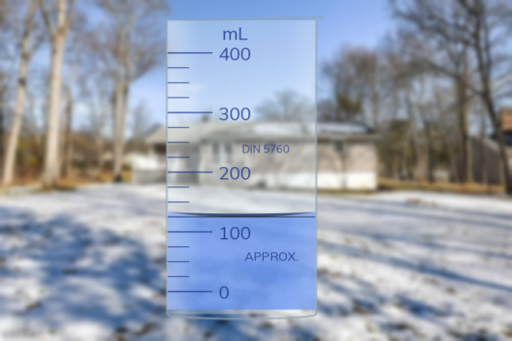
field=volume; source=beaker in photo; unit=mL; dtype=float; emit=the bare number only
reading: 125
